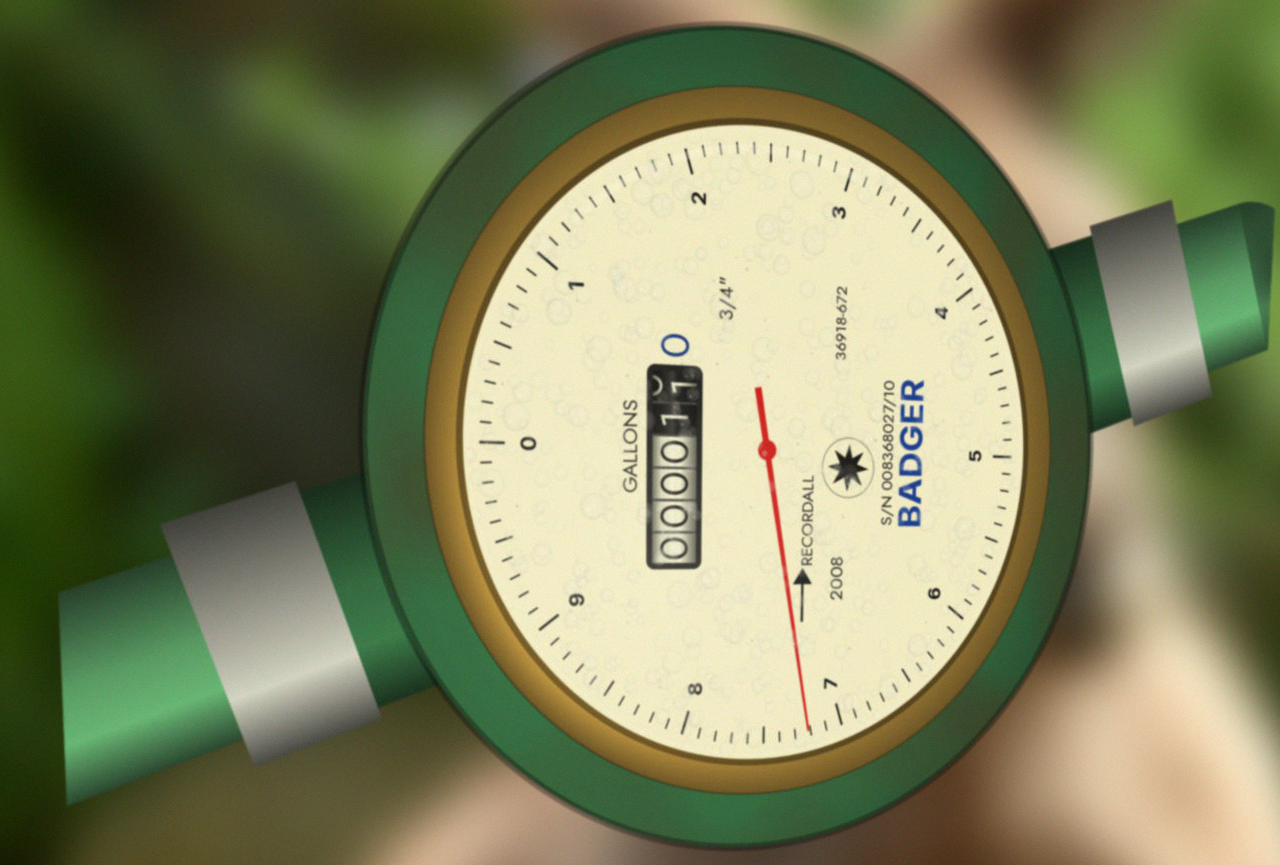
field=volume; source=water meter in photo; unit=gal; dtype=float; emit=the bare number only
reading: 107.2
